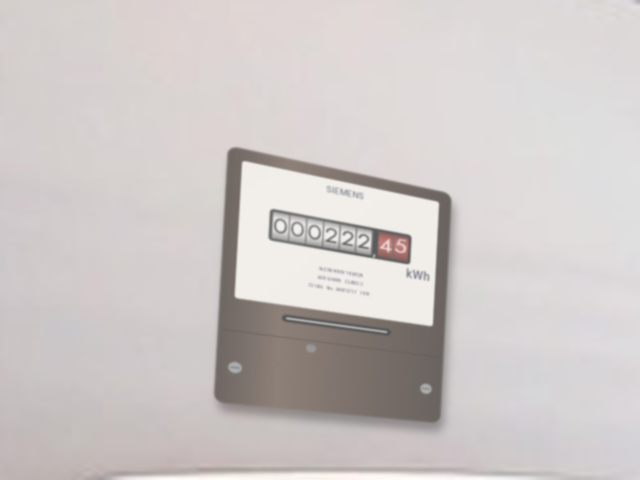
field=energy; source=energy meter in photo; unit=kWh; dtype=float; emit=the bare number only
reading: 222.45
